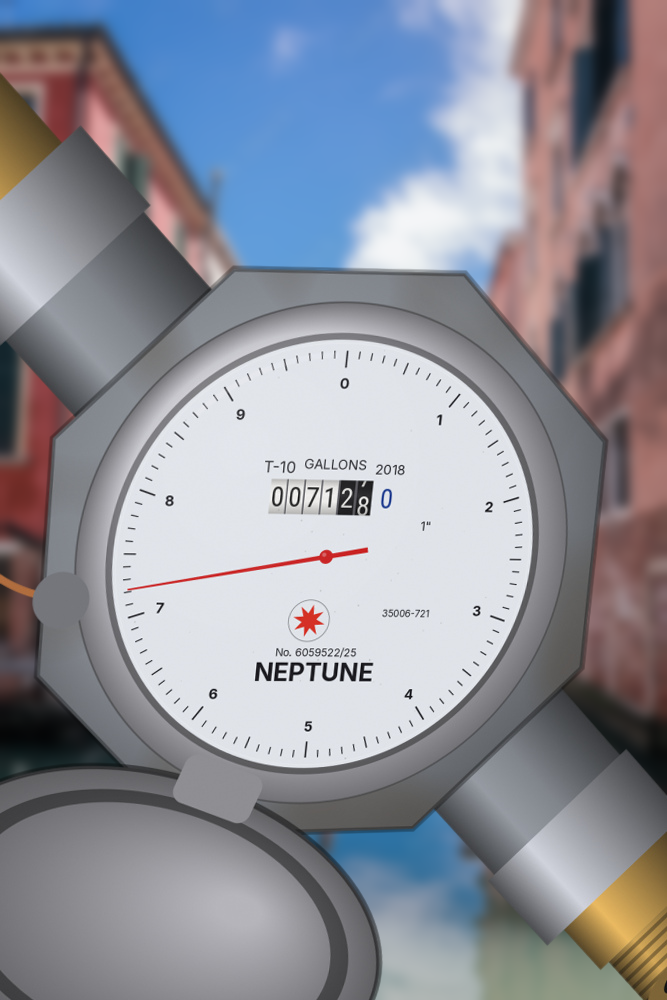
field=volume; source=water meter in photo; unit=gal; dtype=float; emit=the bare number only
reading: 71277.2
